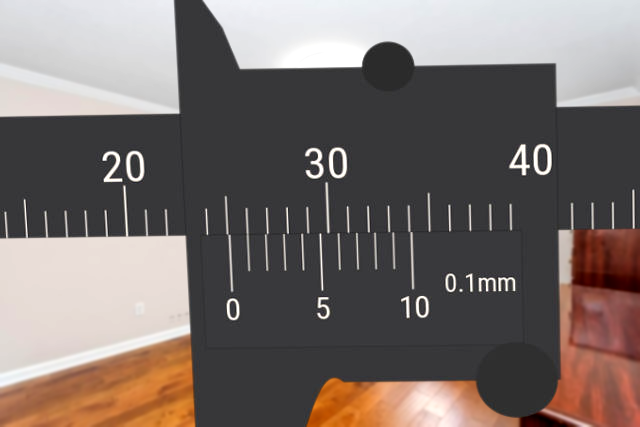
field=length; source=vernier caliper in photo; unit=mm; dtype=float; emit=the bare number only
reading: 25.1
